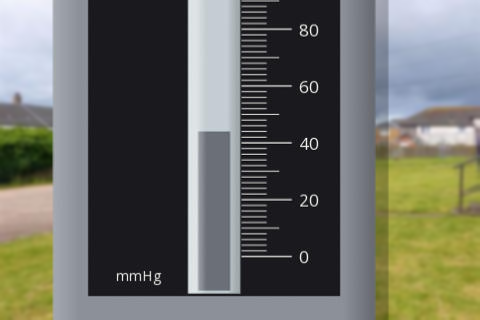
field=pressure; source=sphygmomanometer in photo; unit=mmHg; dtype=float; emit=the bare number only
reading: 44
